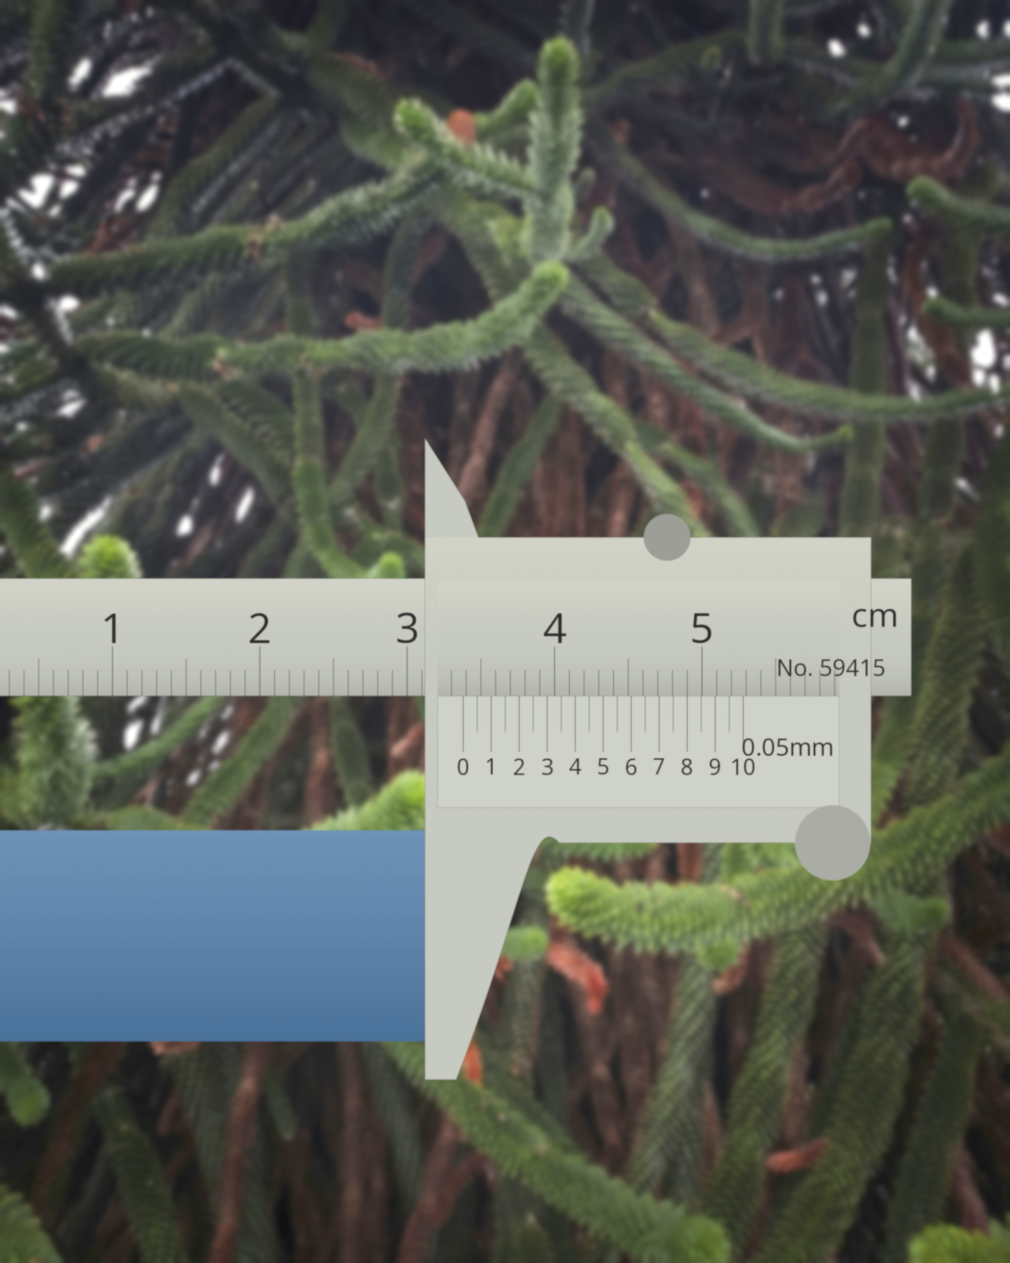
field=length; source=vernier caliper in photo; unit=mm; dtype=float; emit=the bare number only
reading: 33.8
